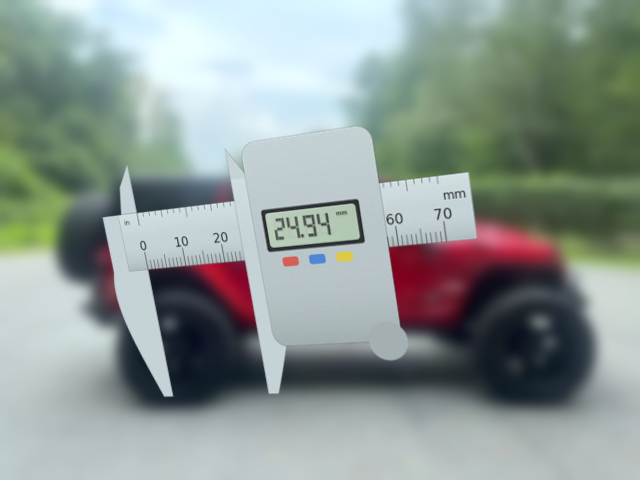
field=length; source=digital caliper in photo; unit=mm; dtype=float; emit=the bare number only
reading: 24.94
